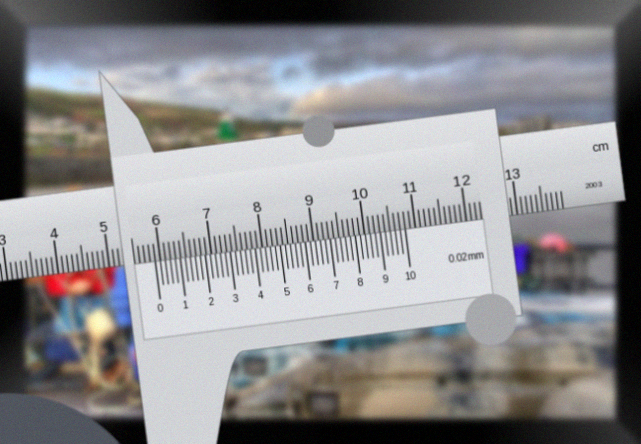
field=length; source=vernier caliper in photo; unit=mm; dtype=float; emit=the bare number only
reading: 59.0
